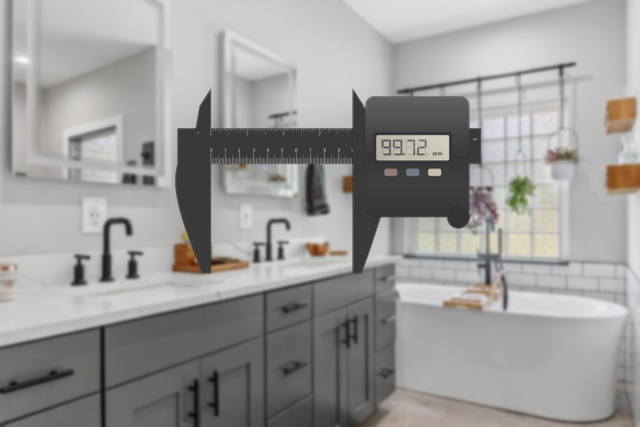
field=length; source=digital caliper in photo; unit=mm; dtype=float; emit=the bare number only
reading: 99.72
